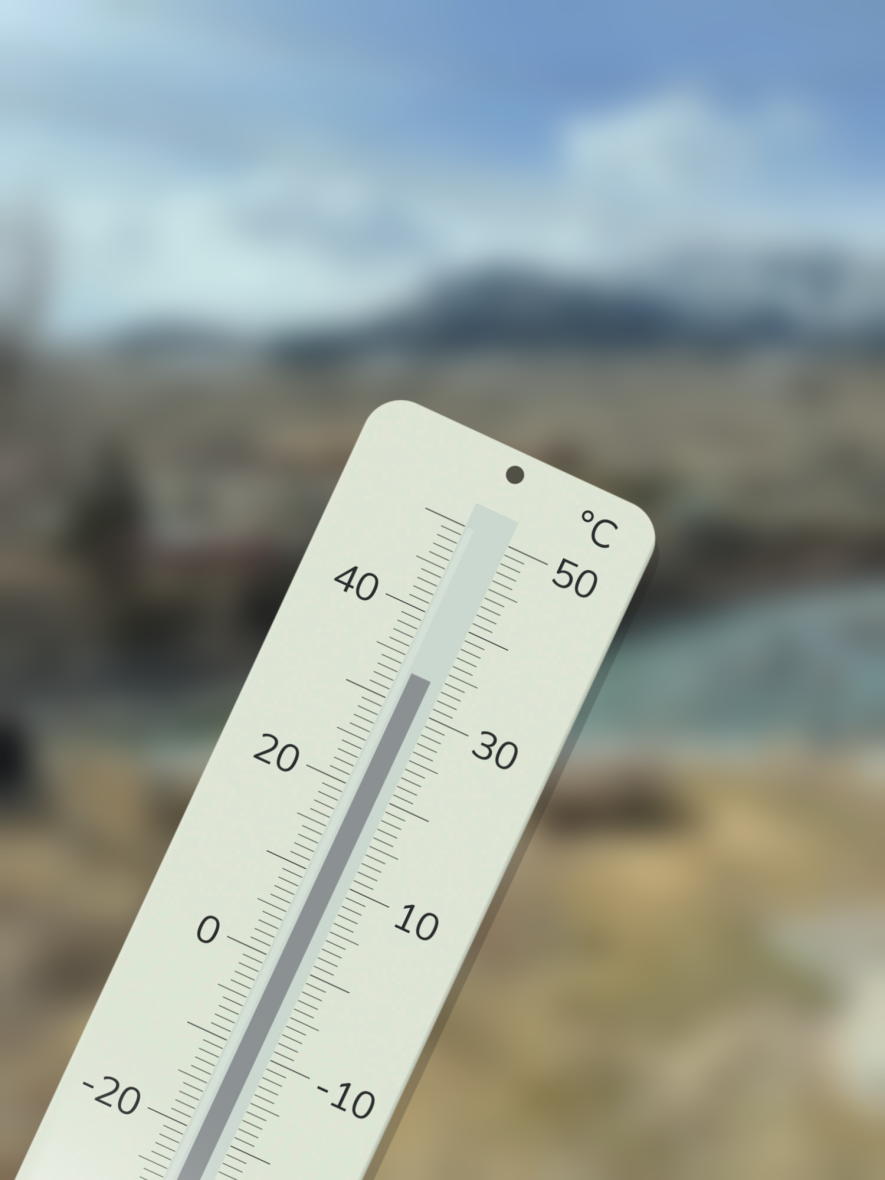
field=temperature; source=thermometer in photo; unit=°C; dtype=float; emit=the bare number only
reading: 33.5
